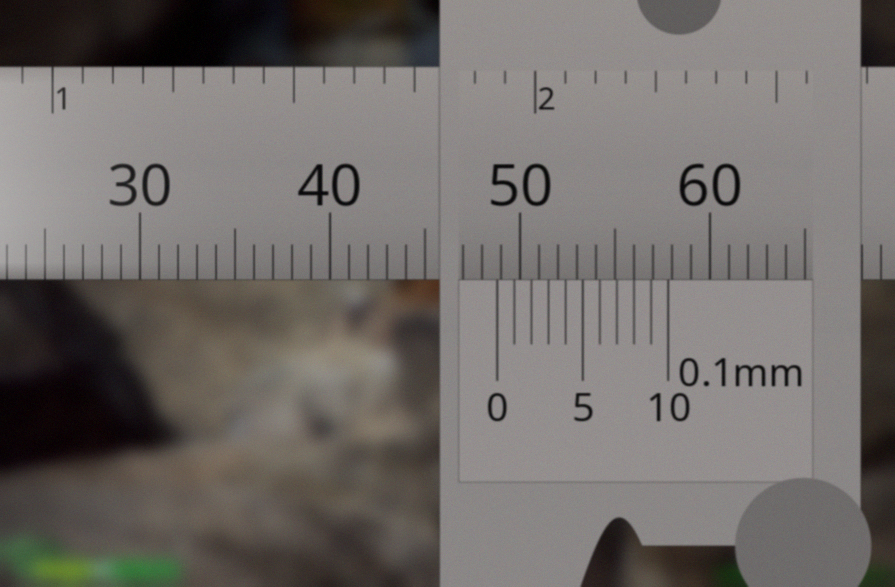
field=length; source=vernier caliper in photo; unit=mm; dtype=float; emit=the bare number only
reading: 48.8
